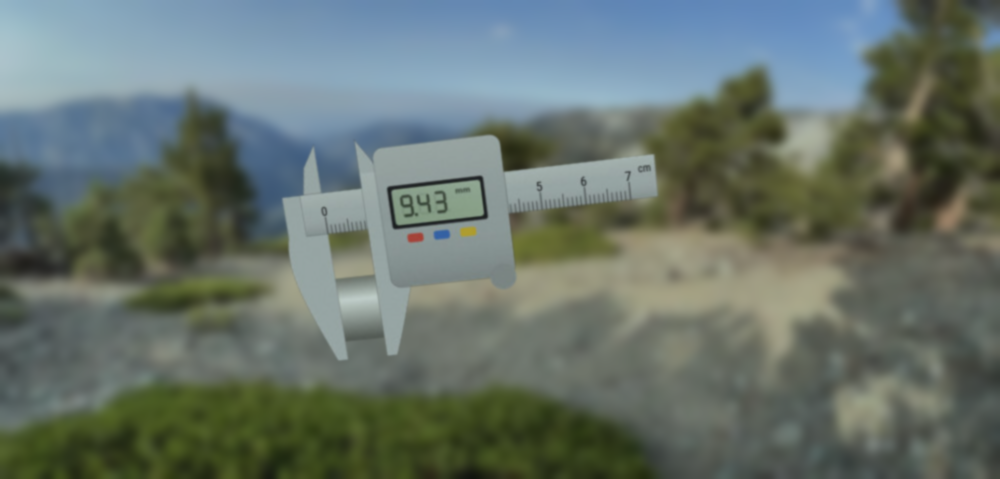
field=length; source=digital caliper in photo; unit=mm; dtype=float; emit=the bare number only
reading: 9.43
